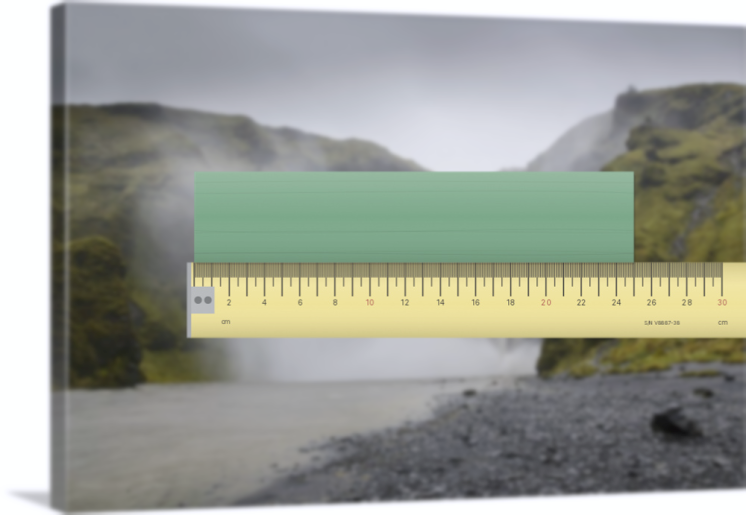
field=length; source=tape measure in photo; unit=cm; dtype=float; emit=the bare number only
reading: 25
